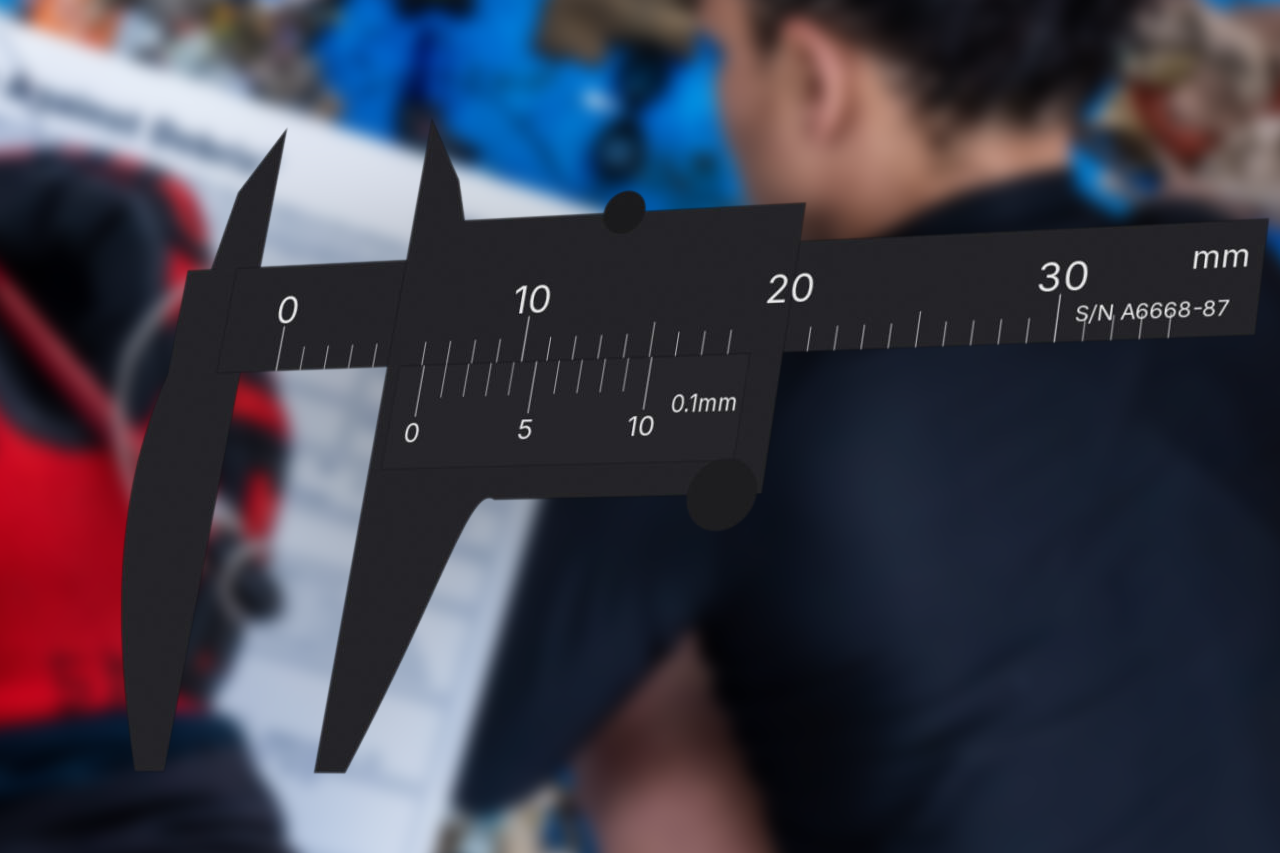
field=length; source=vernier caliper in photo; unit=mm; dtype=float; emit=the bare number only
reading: 6.1
